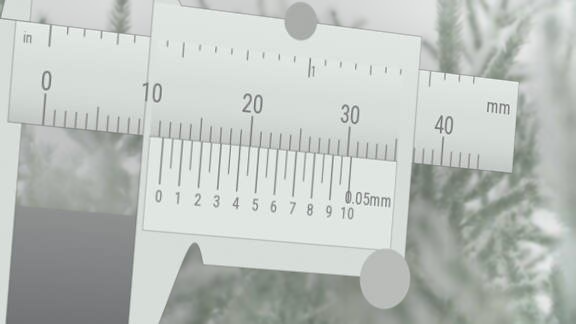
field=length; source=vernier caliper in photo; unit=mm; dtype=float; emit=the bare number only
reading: 11.4
